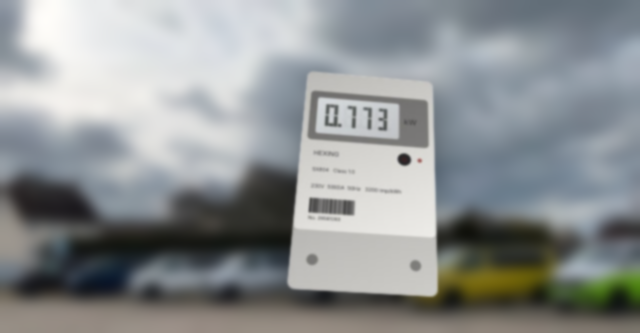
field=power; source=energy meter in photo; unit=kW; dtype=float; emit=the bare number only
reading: 0.773
